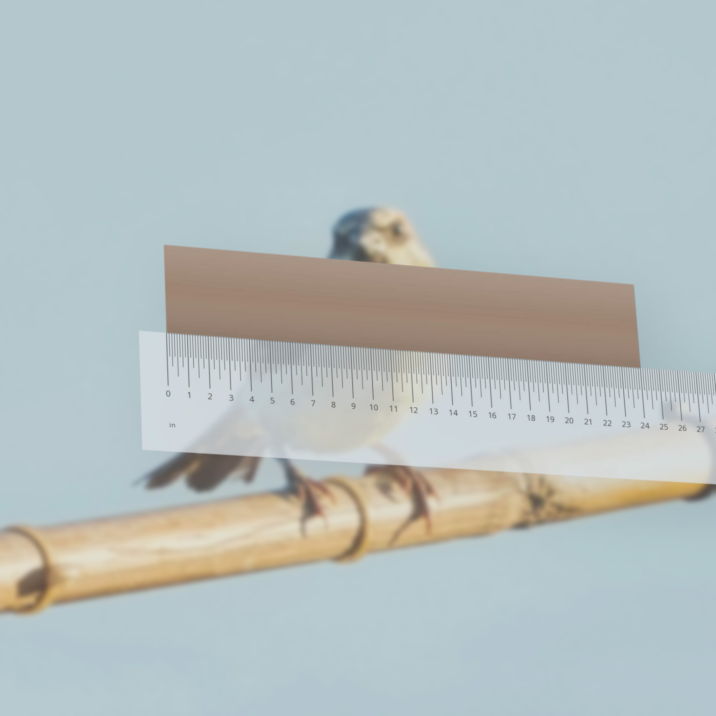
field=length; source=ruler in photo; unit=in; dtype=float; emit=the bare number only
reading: 24
